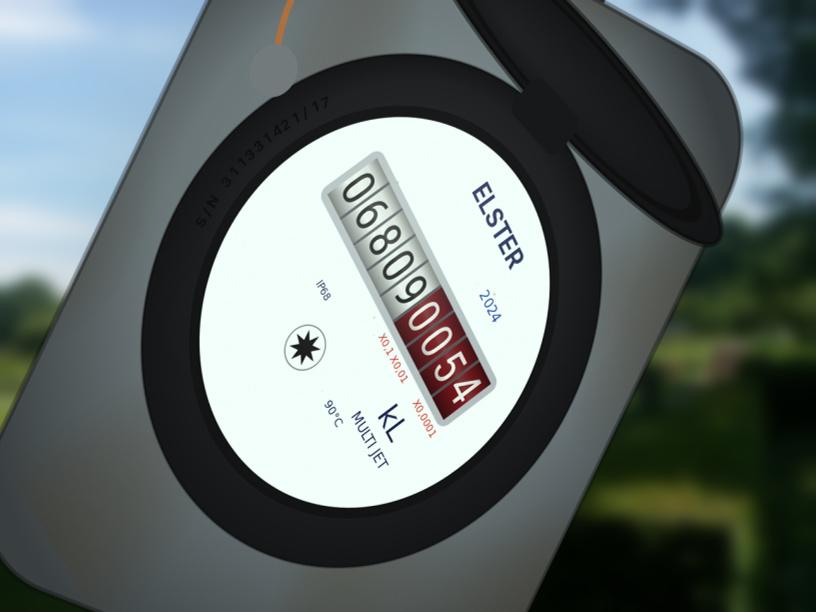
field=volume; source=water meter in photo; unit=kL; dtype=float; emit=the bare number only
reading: 6809.0054
